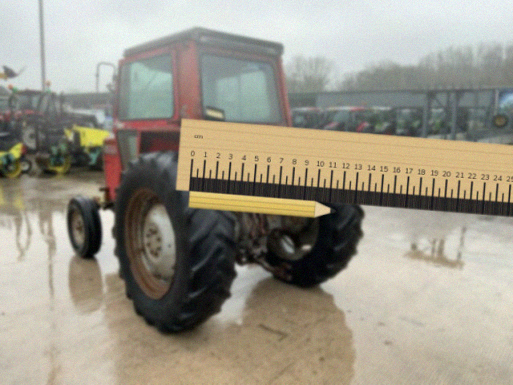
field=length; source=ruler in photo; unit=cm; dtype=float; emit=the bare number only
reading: 11.5
